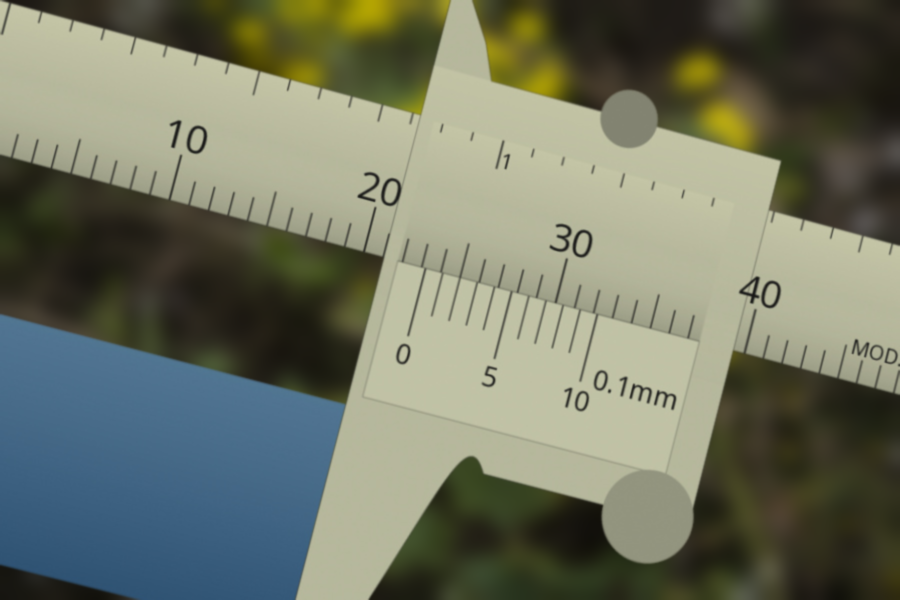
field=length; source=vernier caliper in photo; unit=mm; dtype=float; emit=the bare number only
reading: 23.2
